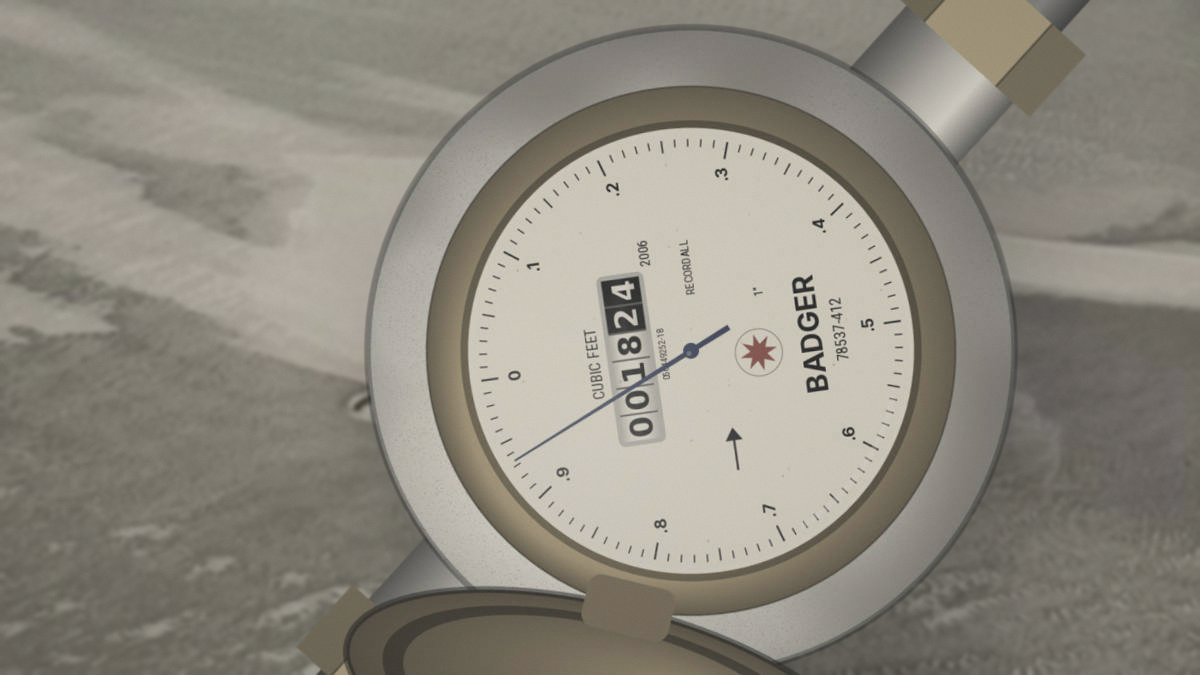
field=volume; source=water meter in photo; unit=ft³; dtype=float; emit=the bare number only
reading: 1823.93
